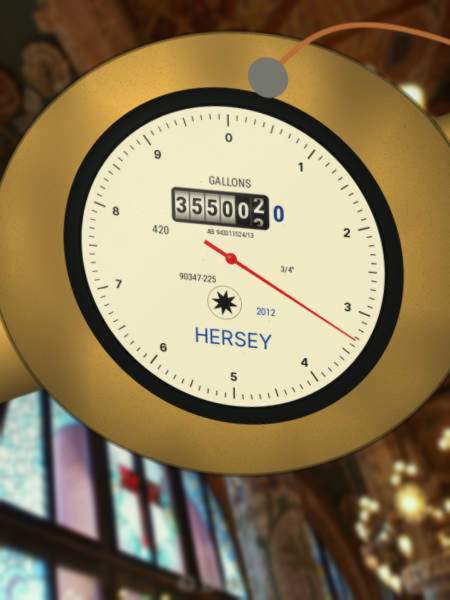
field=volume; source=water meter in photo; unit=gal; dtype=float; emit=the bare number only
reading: 3550023.3
